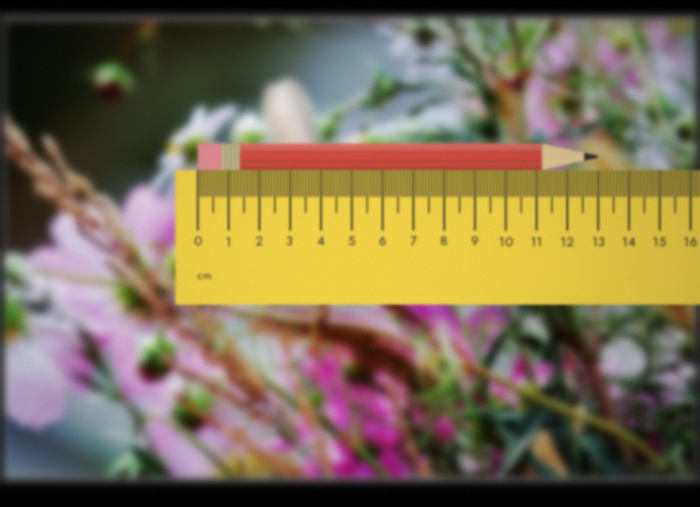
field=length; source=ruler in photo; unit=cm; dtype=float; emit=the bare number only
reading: 13
